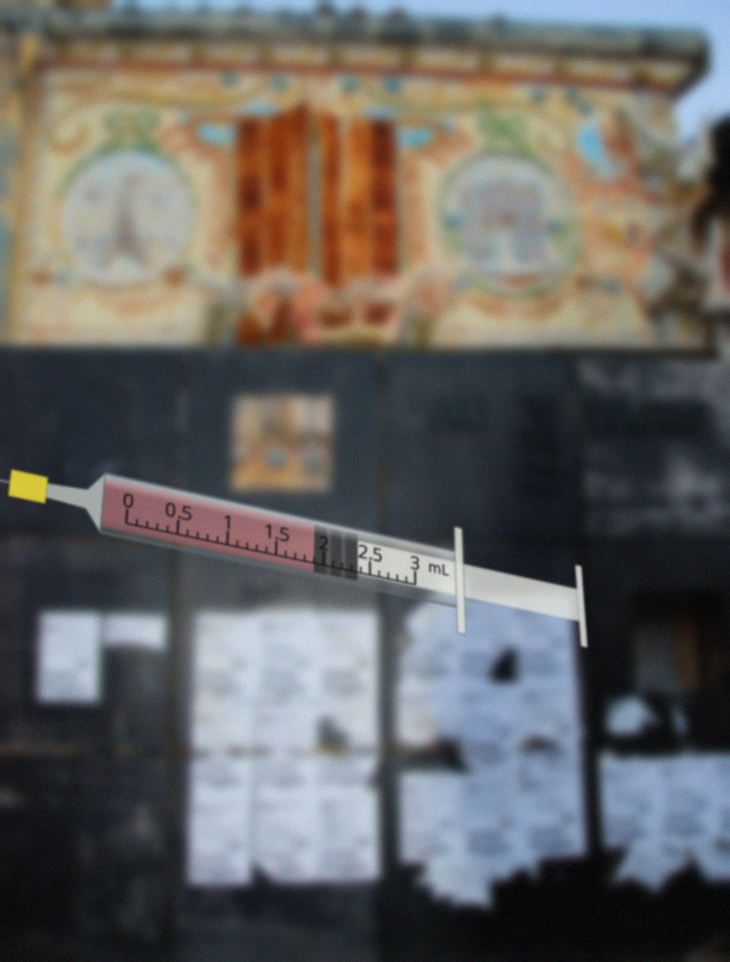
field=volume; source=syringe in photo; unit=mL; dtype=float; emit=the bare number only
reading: 1.9
